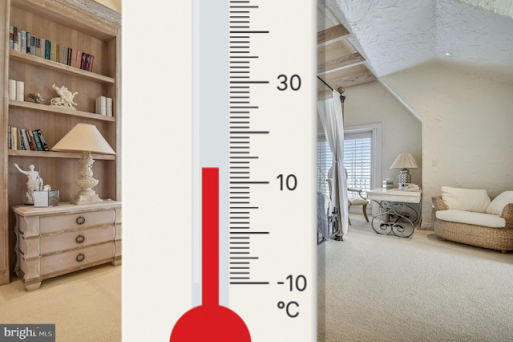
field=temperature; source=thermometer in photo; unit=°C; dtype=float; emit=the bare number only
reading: 13
